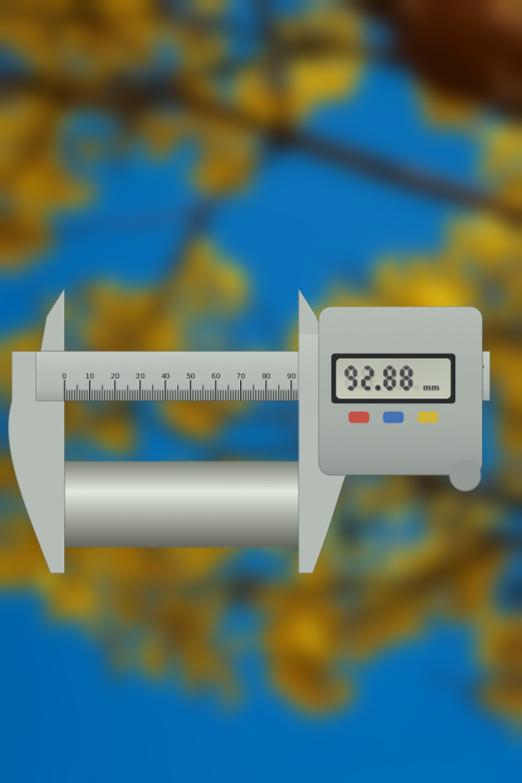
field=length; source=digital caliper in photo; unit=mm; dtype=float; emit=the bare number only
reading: 92.88
